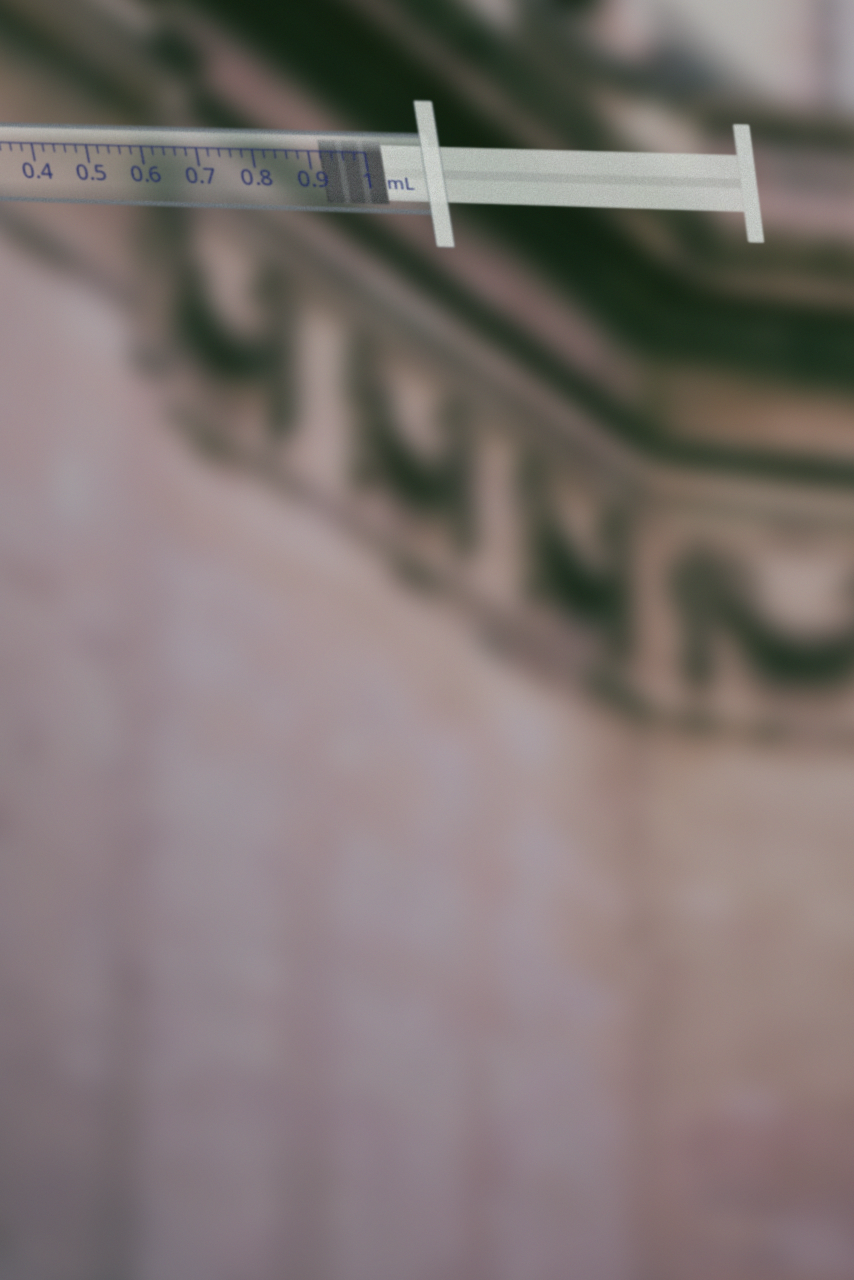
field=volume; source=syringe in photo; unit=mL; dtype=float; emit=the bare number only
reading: 0.92
